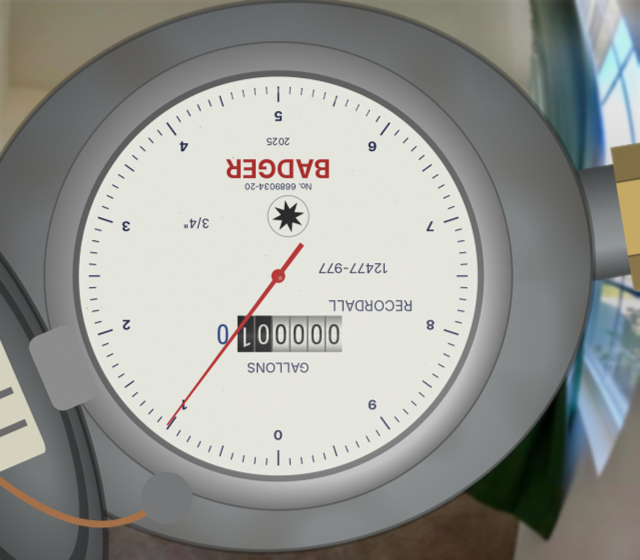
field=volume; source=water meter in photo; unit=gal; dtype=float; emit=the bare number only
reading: 11.0
